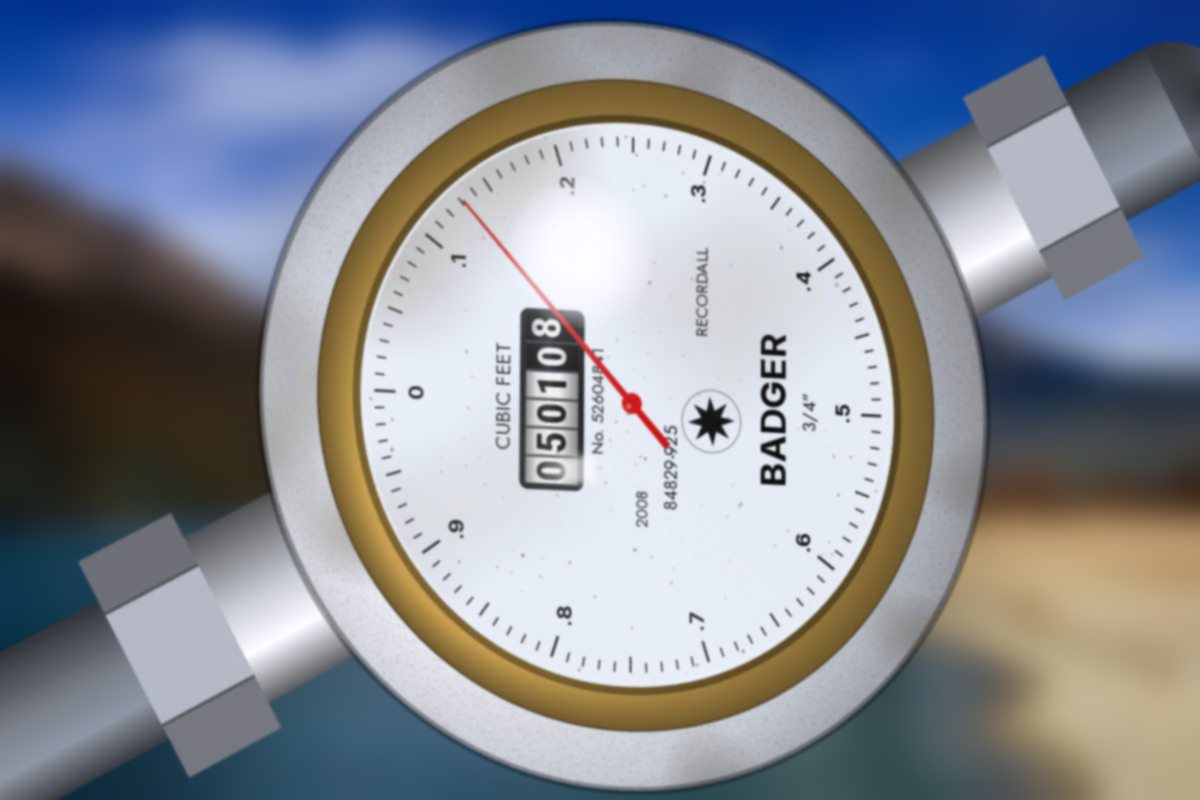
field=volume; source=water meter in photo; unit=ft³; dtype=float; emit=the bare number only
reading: 50108.13
